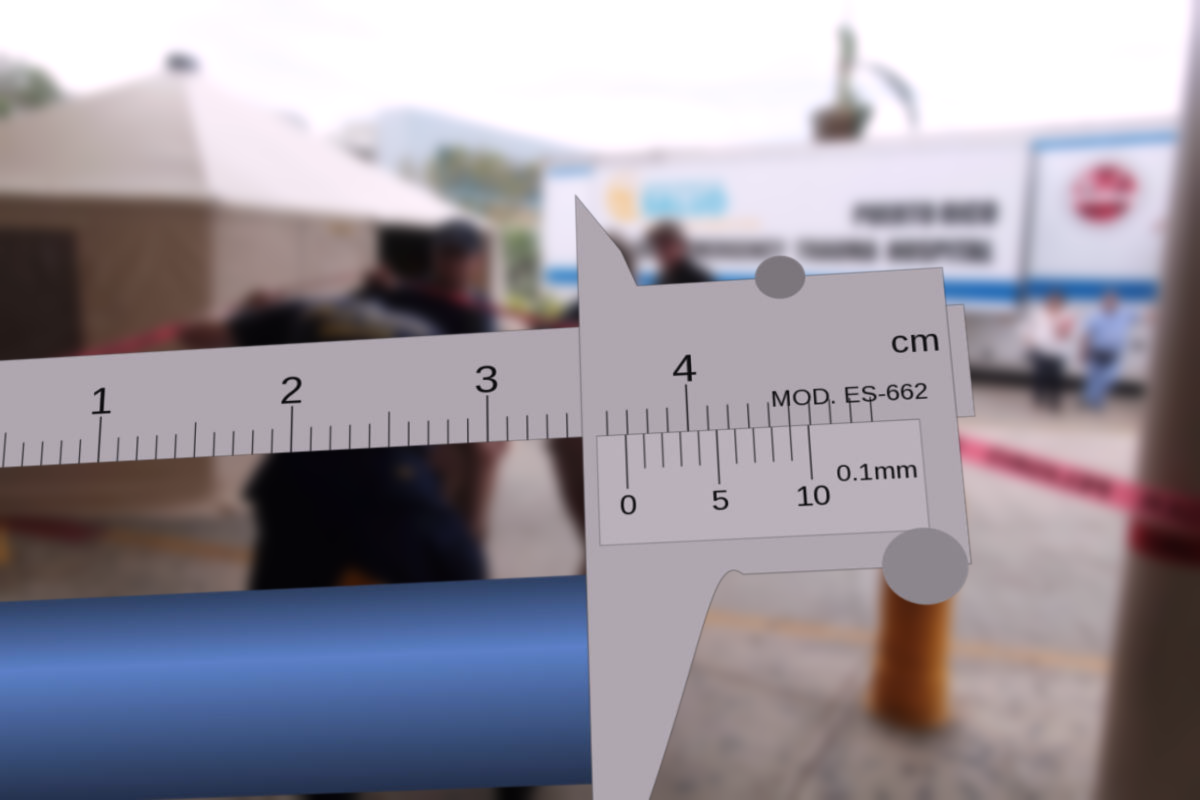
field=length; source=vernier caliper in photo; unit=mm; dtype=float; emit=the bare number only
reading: 36.9
